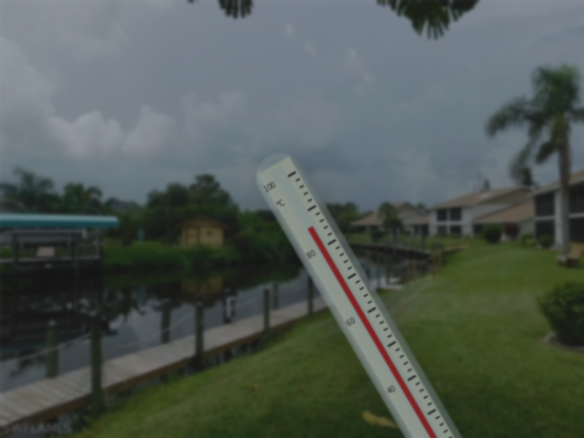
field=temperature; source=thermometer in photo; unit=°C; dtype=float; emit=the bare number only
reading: 86
